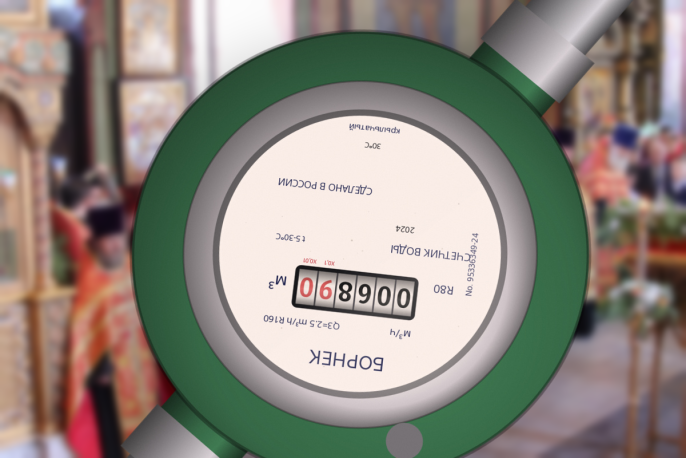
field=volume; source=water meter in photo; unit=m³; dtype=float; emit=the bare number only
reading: 68.90
